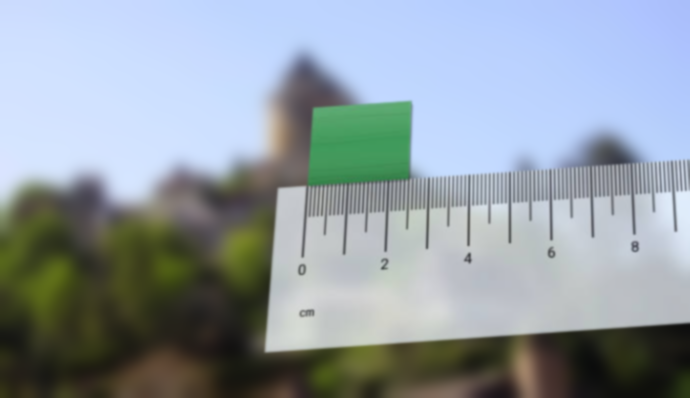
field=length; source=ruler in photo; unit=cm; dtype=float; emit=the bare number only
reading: 2.5
